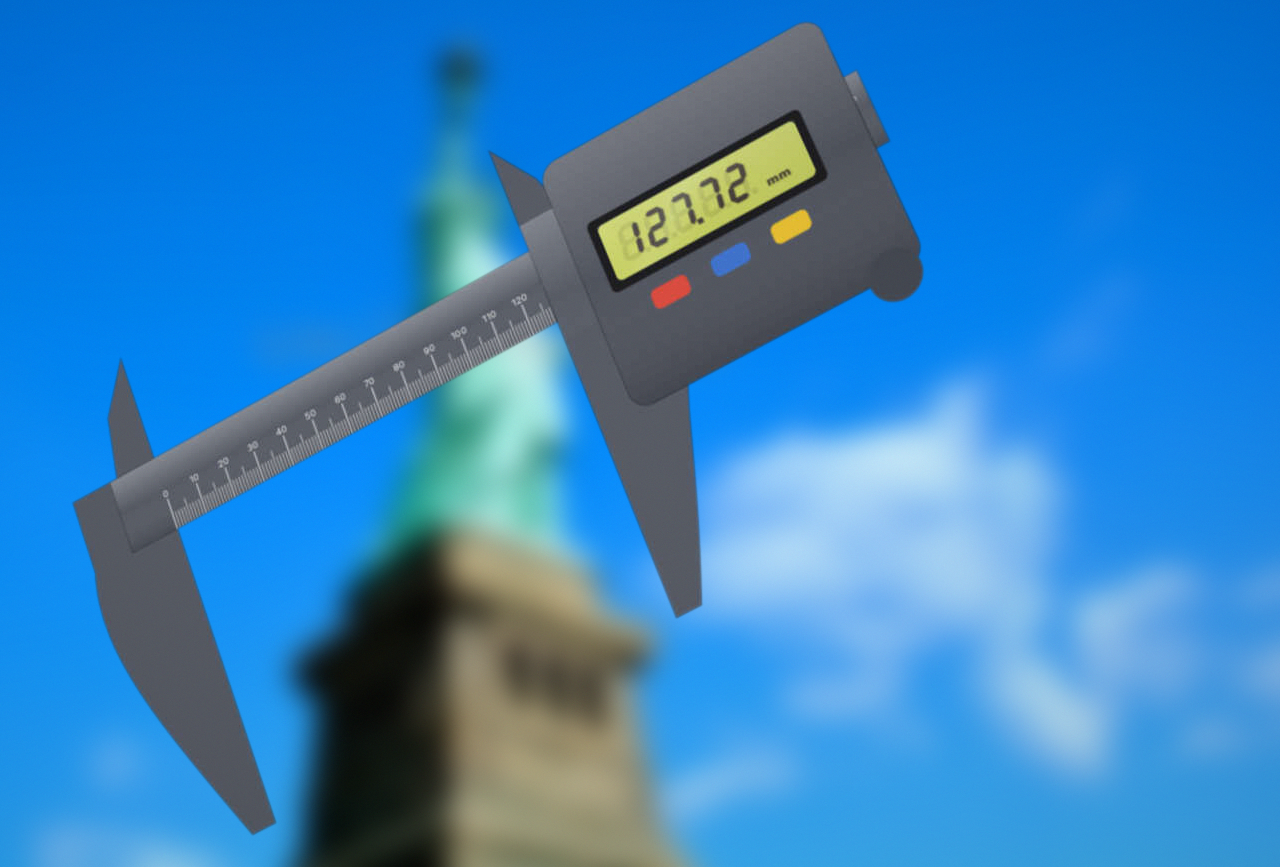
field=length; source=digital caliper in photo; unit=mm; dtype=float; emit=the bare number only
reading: 127.72
